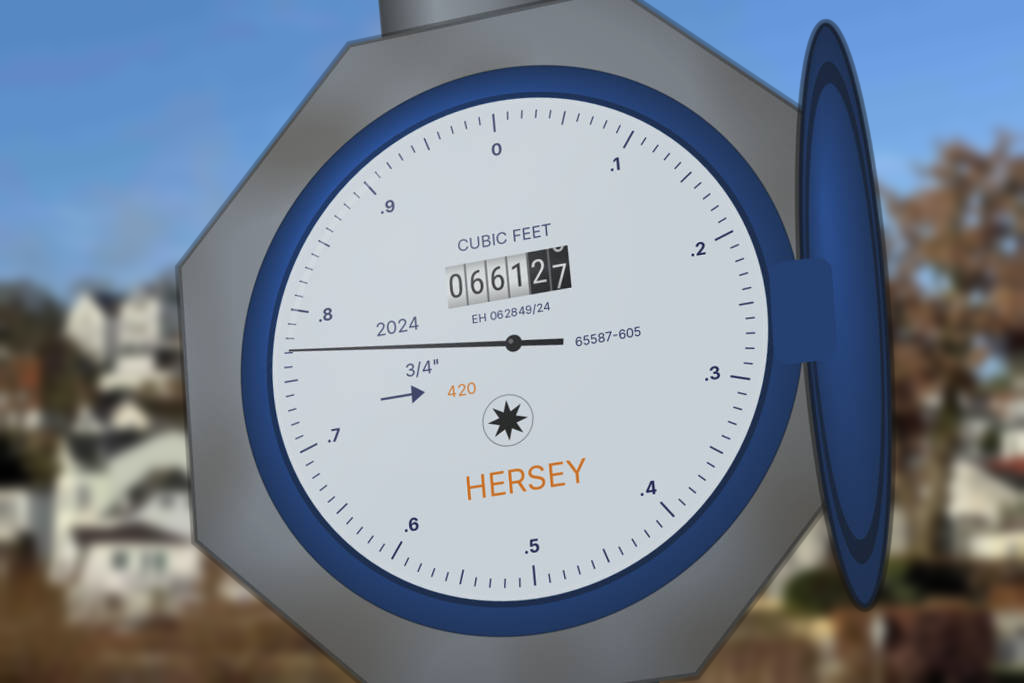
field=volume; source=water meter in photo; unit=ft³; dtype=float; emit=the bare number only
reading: 66126.77
